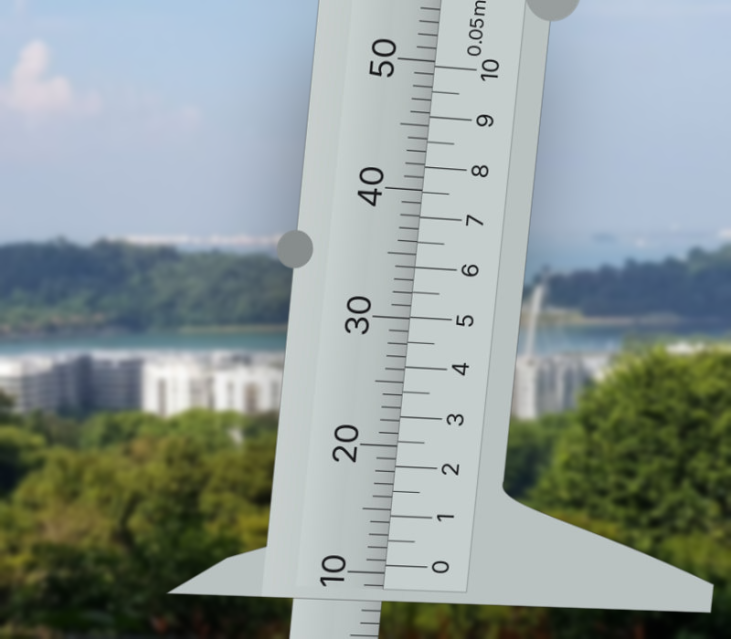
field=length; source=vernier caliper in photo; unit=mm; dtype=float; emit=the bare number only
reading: 10.6
